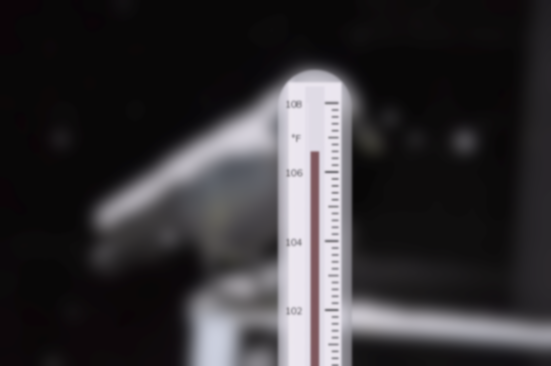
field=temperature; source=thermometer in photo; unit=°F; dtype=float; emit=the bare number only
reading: 106.6
